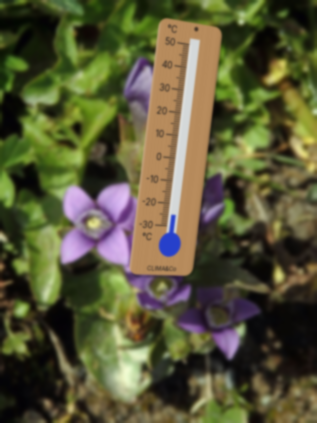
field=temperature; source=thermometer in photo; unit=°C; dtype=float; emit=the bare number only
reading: -25
